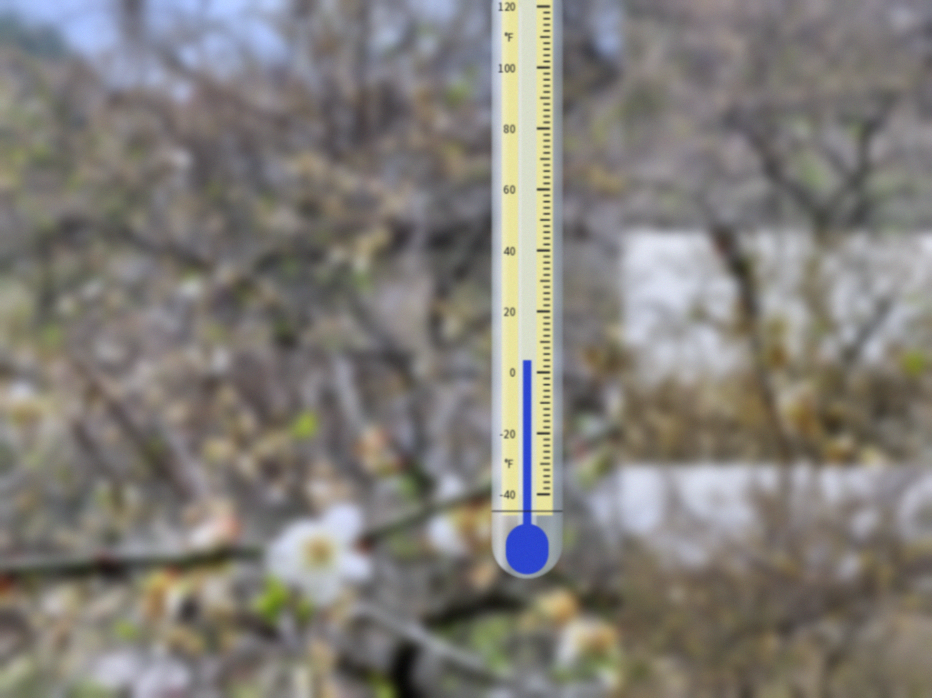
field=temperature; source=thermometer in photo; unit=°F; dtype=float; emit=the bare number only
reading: 4
